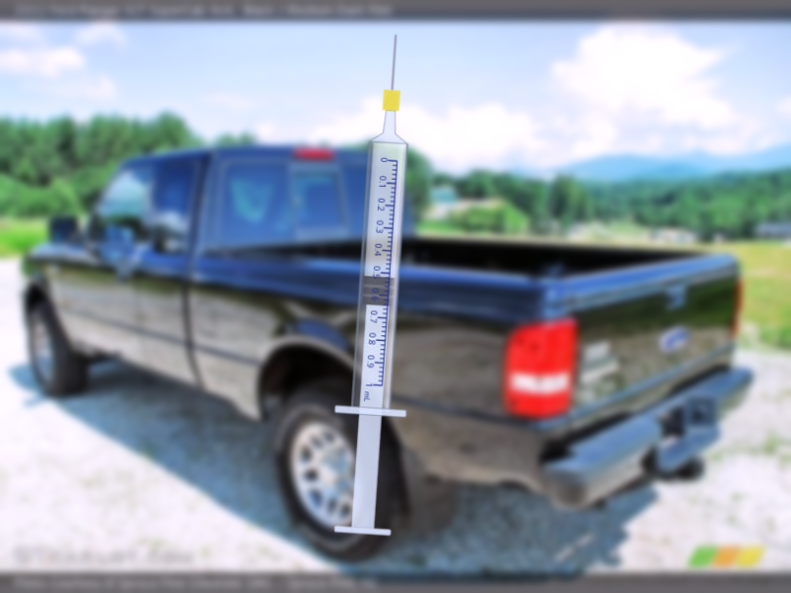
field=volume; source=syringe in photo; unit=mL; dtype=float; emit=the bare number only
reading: 0.52
